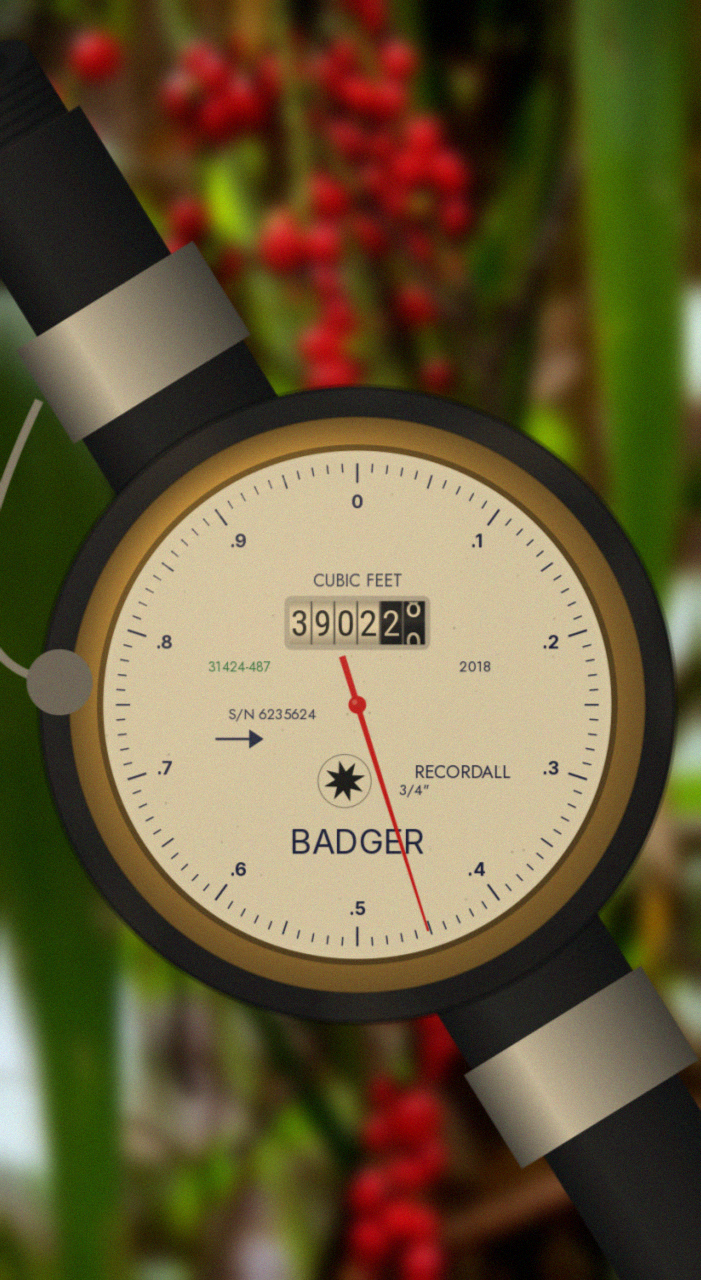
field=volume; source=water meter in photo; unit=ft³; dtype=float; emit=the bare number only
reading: 390228.45
